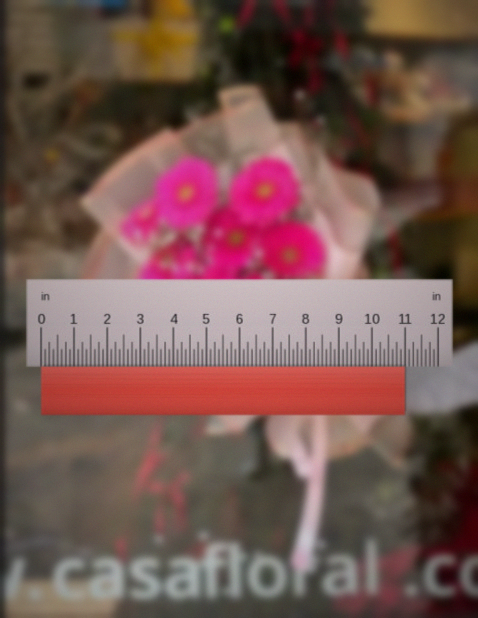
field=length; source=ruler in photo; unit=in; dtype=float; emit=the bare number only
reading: 11
